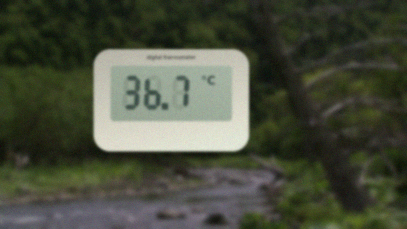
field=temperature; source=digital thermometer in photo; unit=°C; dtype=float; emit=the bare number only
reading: 36.7
